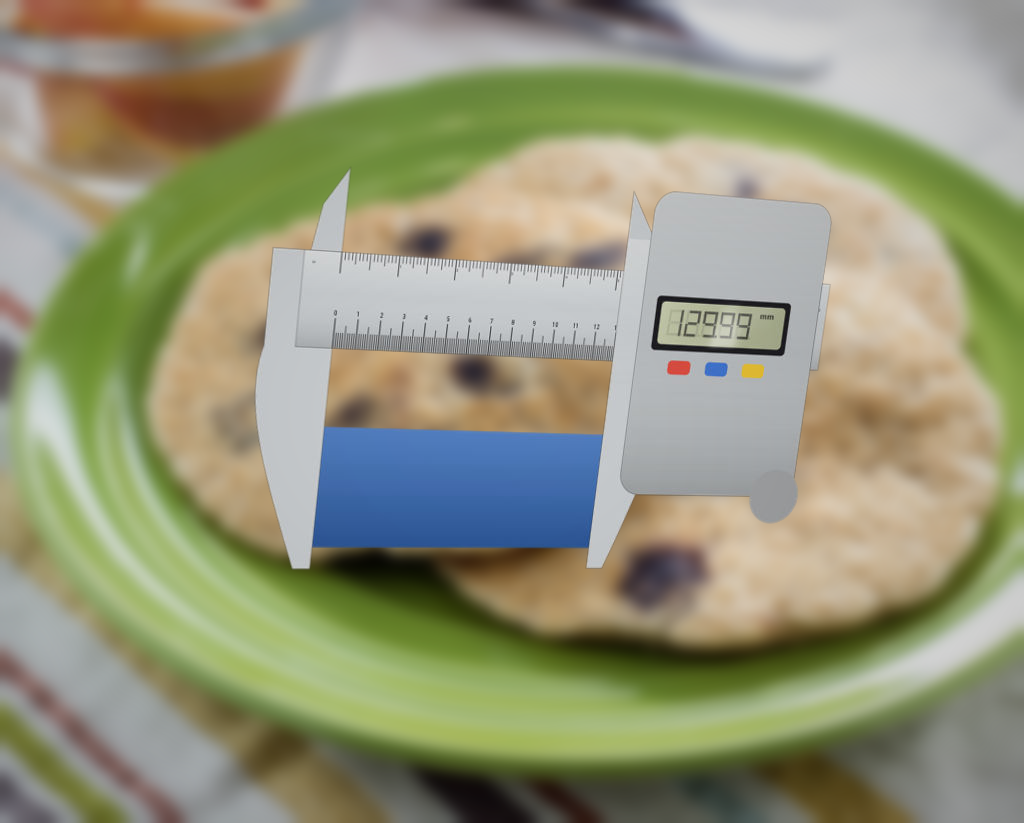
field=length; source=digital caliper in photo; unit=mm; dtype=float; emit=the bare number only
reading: 129.99
